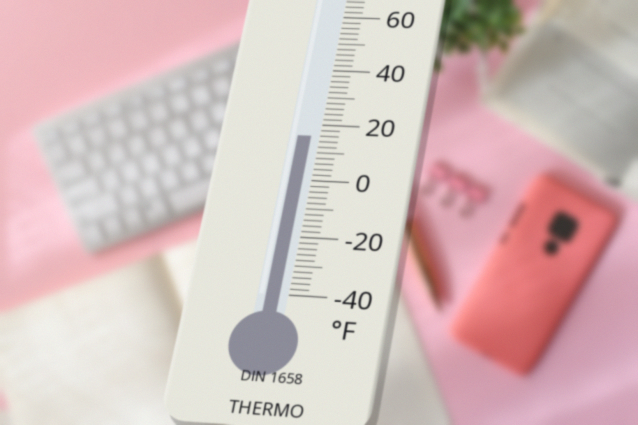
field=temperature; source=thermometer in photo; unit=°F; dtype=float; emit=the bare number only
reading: 16
